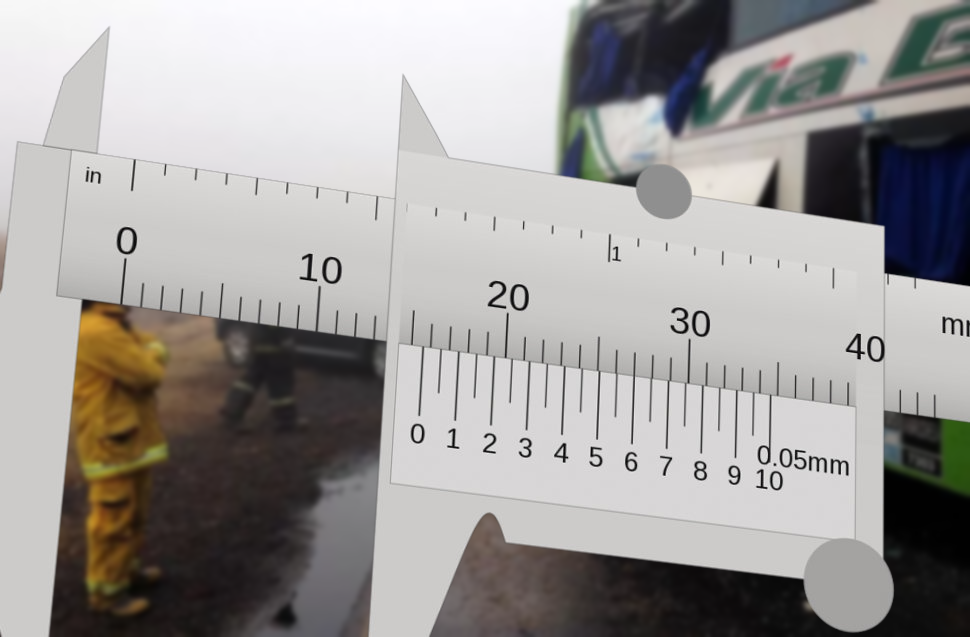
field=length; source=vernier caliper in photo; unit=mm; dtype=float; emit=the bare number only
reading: 15.6
